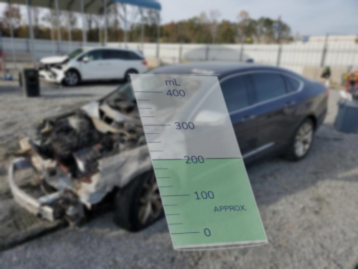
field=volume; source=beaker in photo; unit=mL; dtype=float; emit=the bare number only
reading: 200
